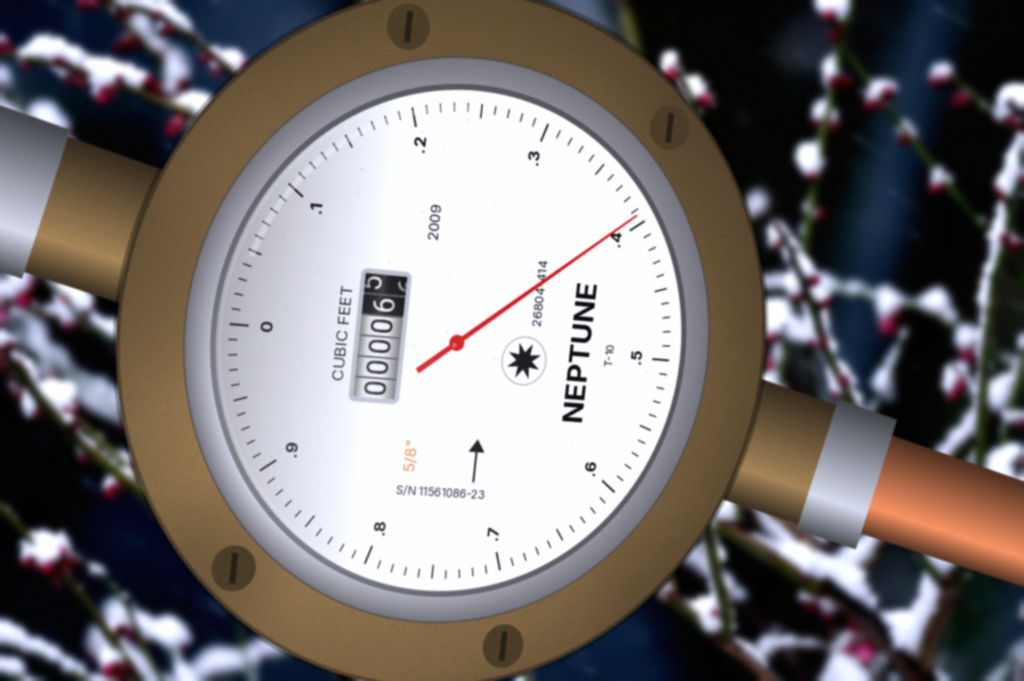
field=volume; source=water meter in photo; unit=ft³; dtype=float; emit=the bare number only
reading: 65.39
